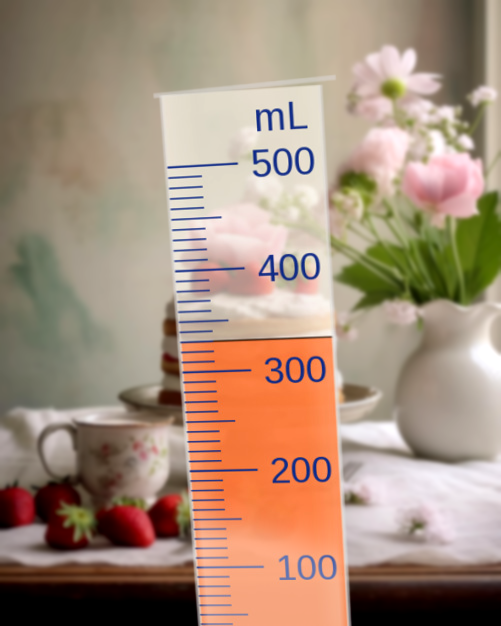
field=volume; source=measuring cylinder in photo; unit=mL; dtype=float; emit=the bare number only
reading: 330
